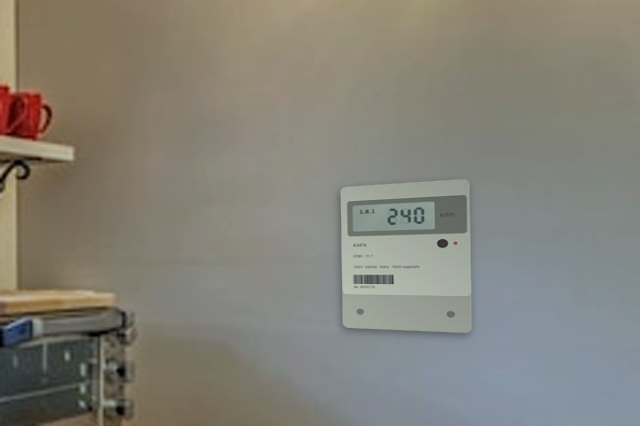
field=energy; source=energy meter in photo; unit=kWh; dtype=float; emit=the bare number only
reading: 240
